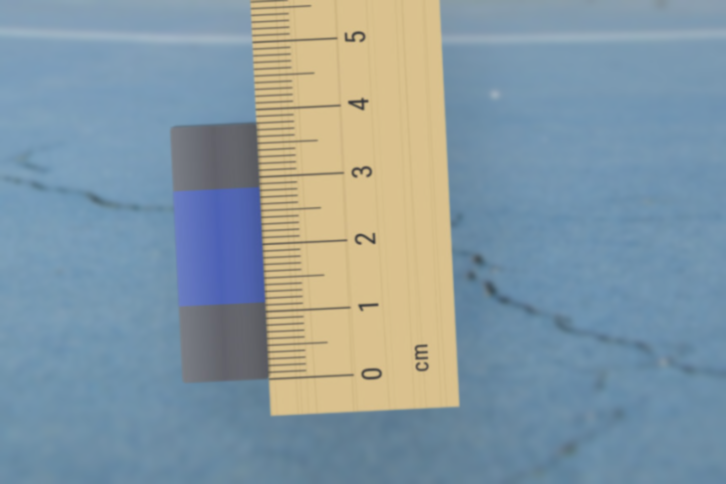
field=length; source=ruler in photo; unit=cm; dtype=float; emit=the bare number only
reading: 3.8
